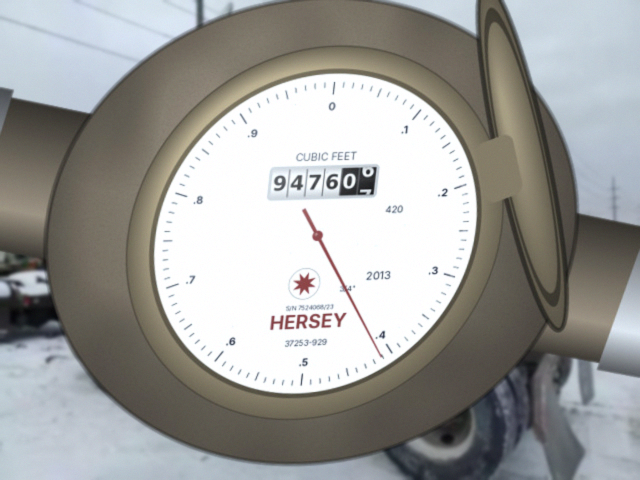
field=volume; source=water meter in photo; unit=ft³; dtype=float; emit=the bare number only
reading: 947606.41
